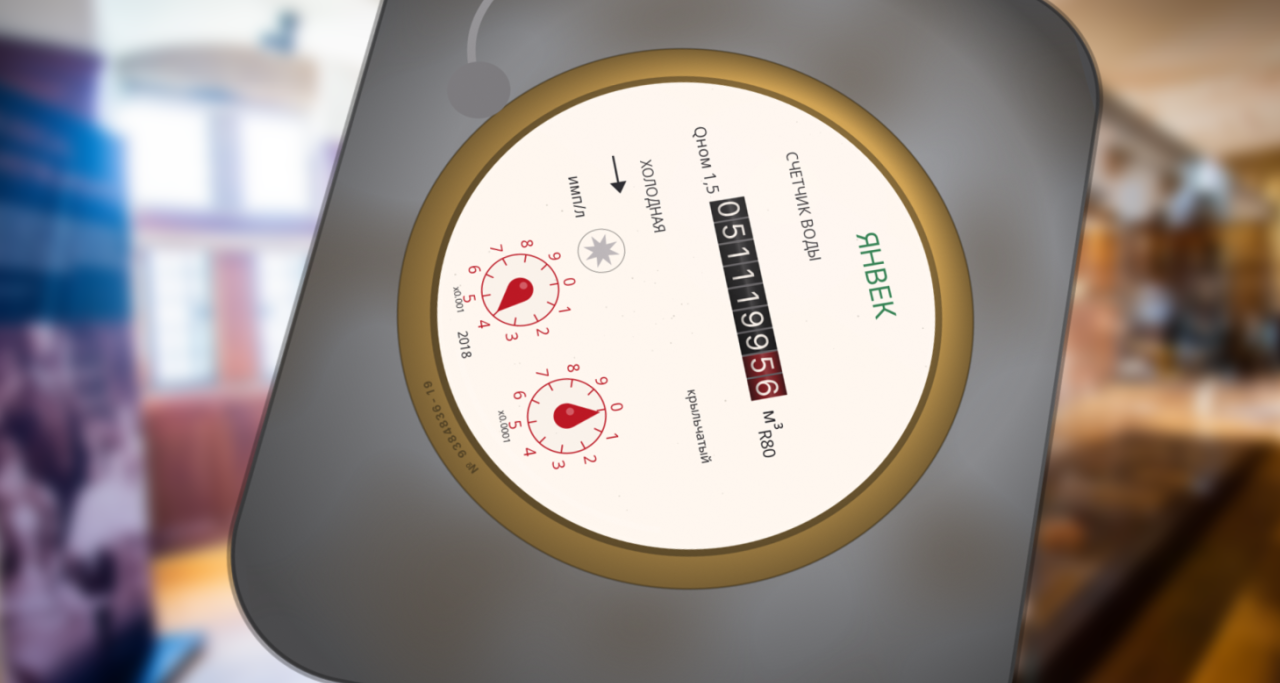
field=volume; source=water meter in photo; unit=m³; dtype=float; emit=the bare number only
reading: 511199.5640
